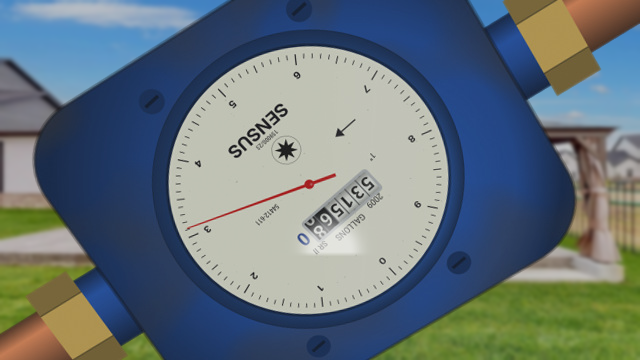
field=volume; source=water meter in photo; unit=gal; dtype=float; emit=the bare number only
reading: 5315683.1
